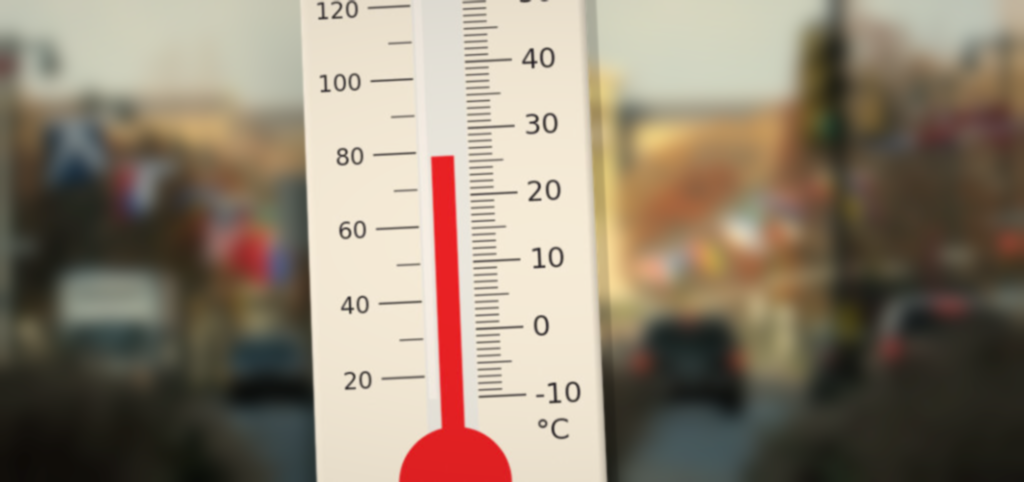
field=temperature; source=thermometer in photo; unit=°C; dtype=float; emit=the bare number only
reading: 26
